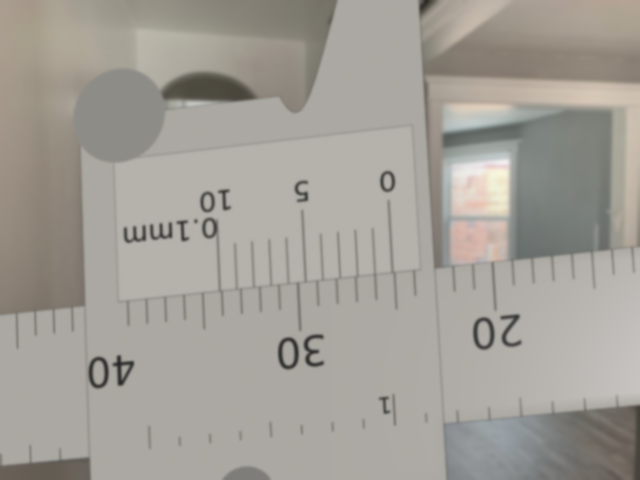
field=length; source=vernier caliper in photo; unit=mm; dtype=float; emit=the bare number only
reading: 25.1
